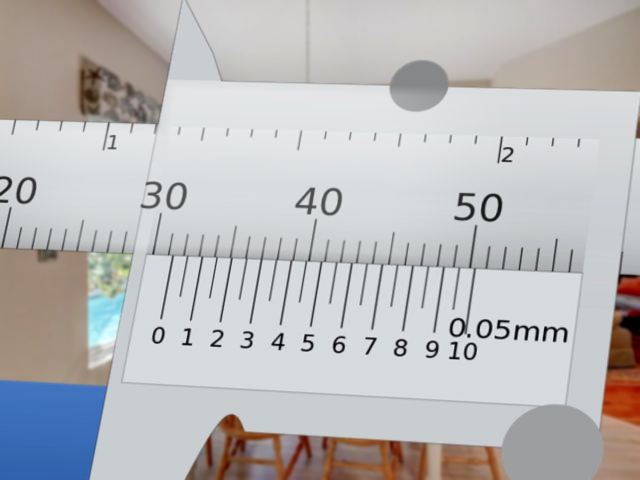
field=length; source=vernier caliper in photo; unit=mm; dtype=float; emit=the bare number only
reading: 31.3
